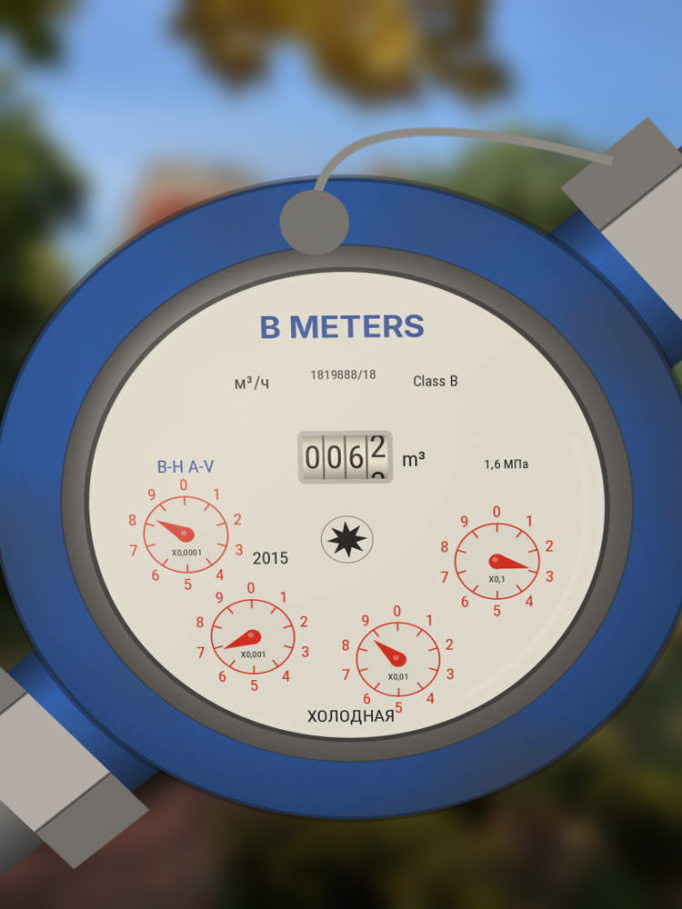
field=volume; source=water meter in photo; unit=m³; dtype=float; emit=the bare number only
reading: 62.2868
